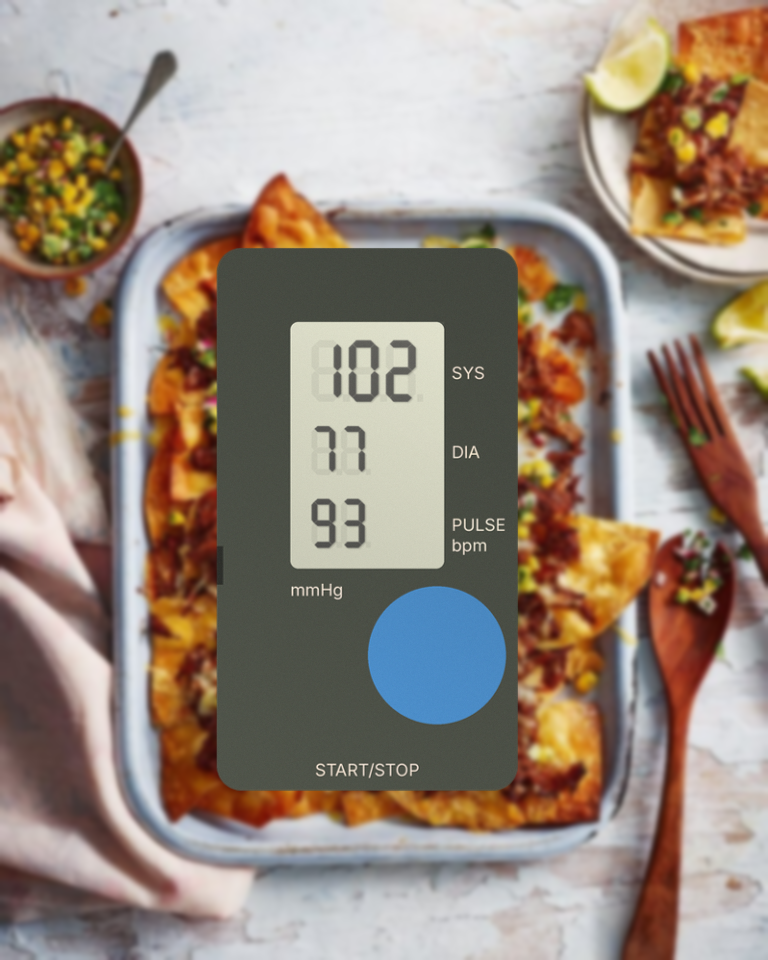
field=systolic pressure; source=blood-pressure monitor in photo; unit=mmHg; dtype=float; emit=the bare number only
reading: 102
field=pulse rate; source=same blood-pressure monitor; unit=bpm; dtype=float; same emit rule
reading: 93
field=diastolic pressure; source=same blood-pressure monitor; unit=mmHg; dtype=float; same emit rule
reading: 77
